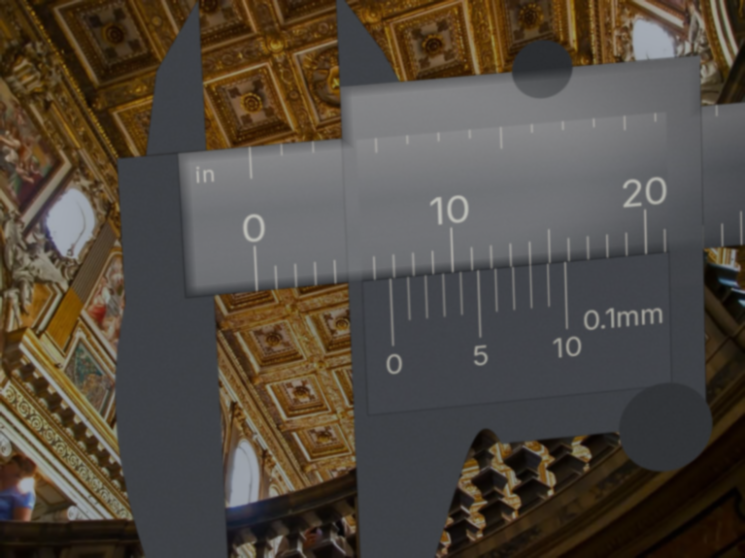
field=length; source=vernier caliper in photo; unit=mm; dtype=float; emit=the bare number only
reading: 6.8
